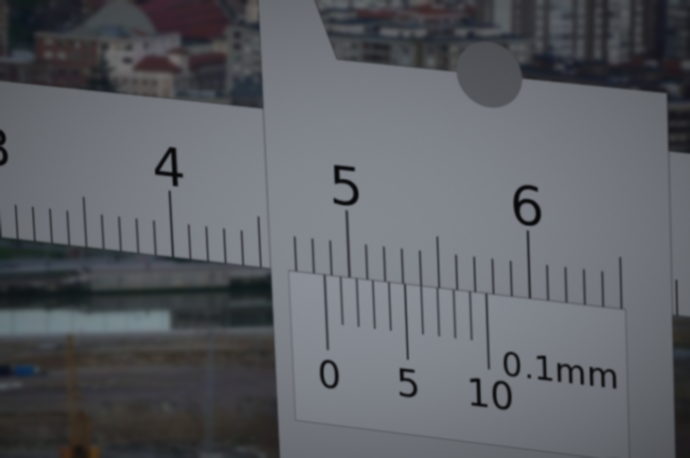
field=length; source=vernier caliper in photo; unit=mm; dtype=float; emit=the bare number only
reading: 48.6
